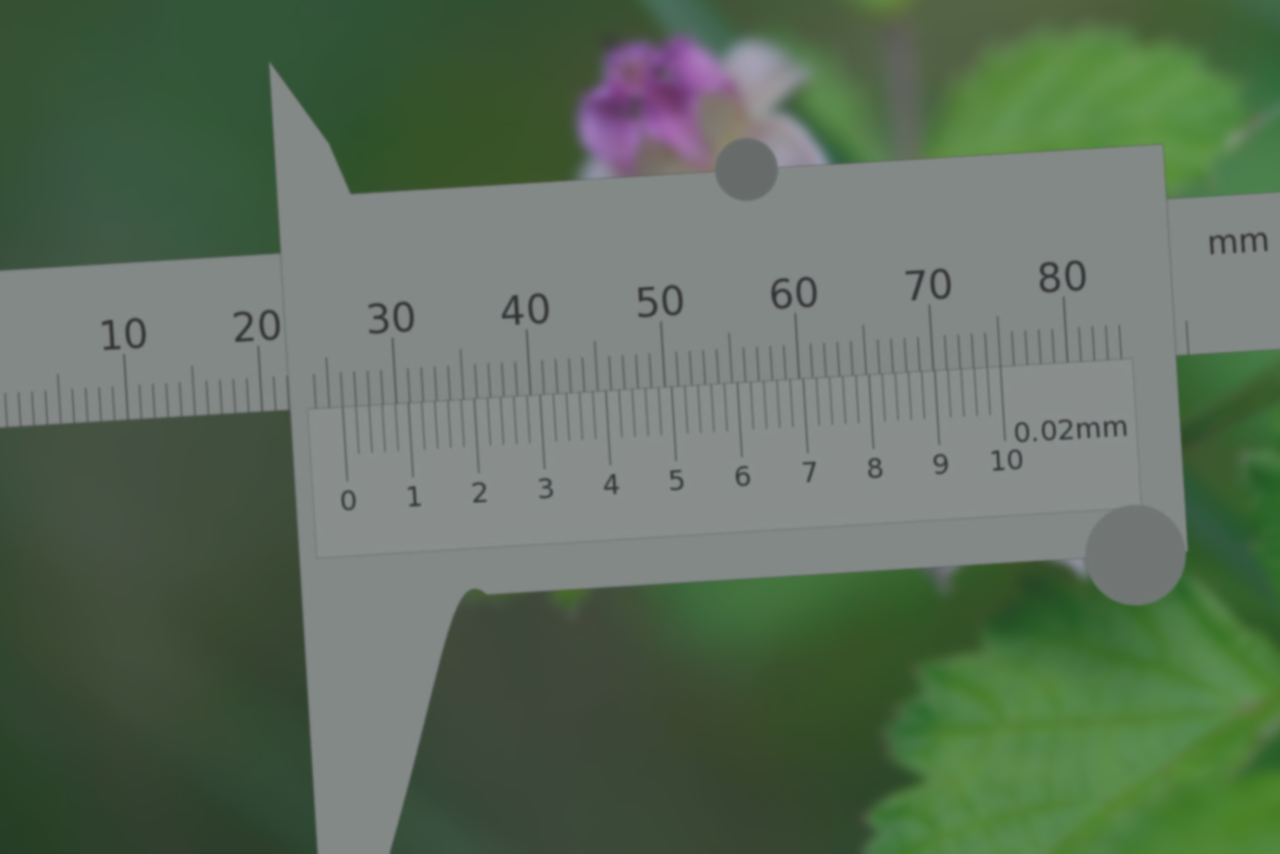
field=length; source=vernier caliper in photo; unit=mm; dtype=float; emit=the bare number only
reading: 26.0
